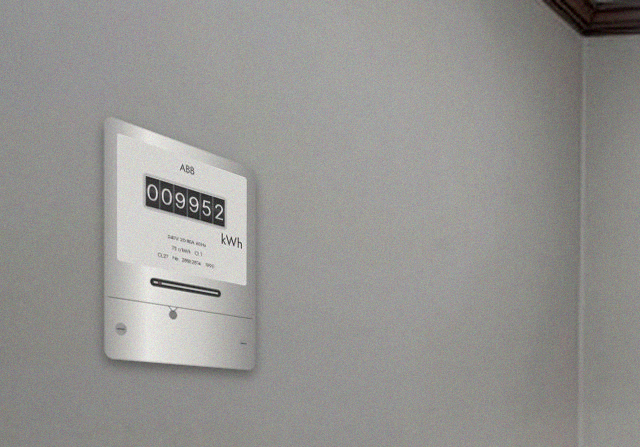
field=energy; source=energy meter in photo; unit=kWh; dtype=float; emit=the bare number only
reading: 9952
